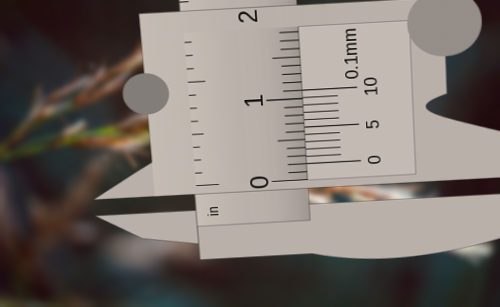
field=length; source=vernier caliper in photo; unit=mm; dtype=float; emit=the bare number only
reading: 2.0
